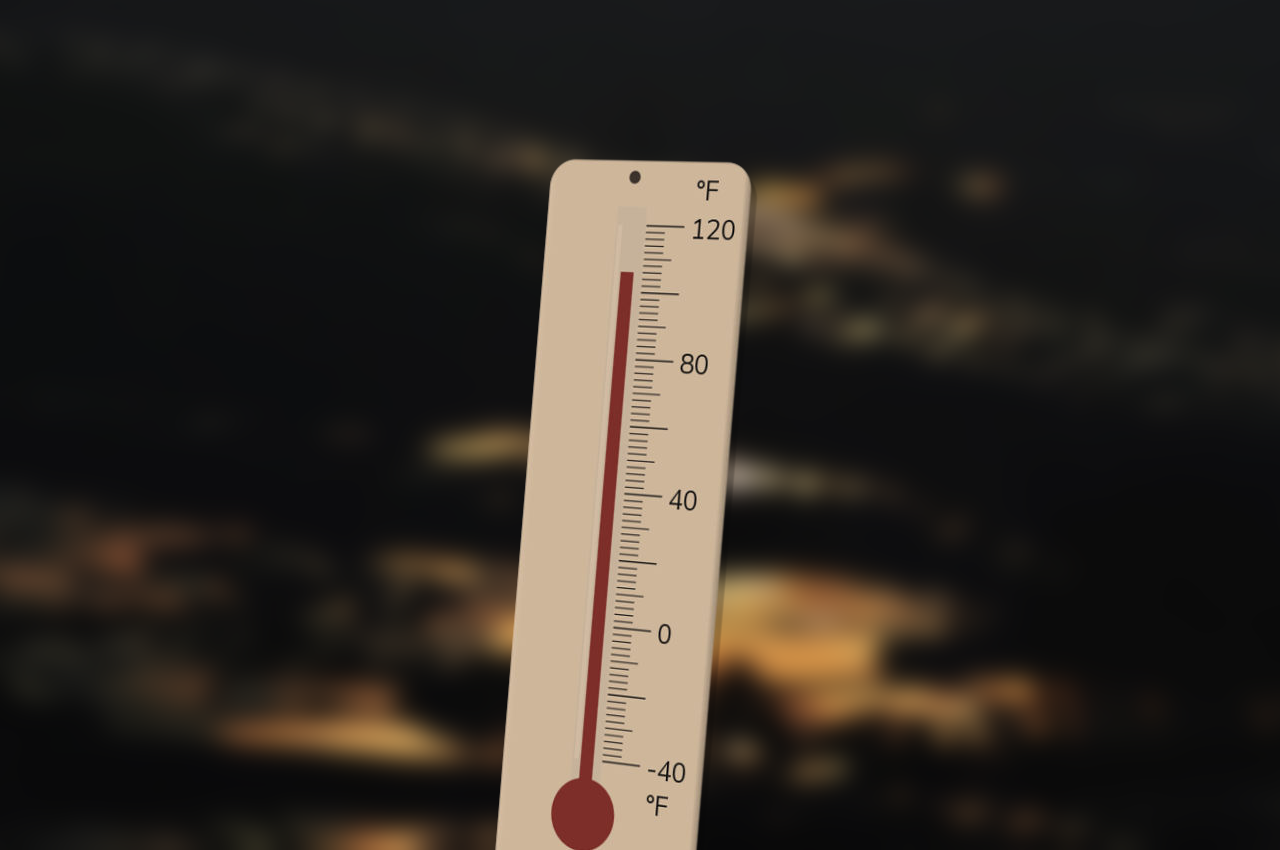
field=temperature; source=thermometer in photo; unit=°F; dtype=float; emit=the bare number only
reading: 106
